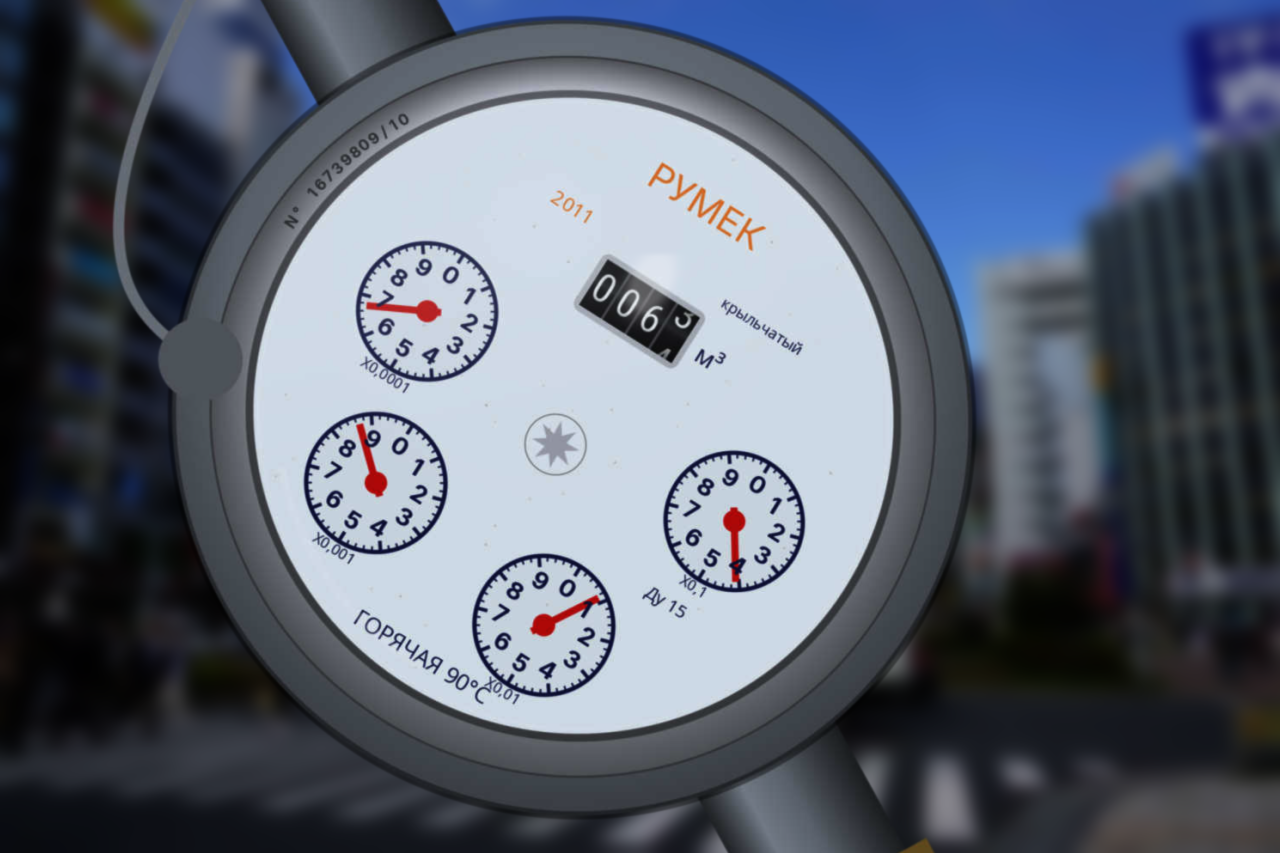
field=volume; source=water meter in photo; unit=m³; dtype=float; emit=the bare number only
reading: 63.4086
